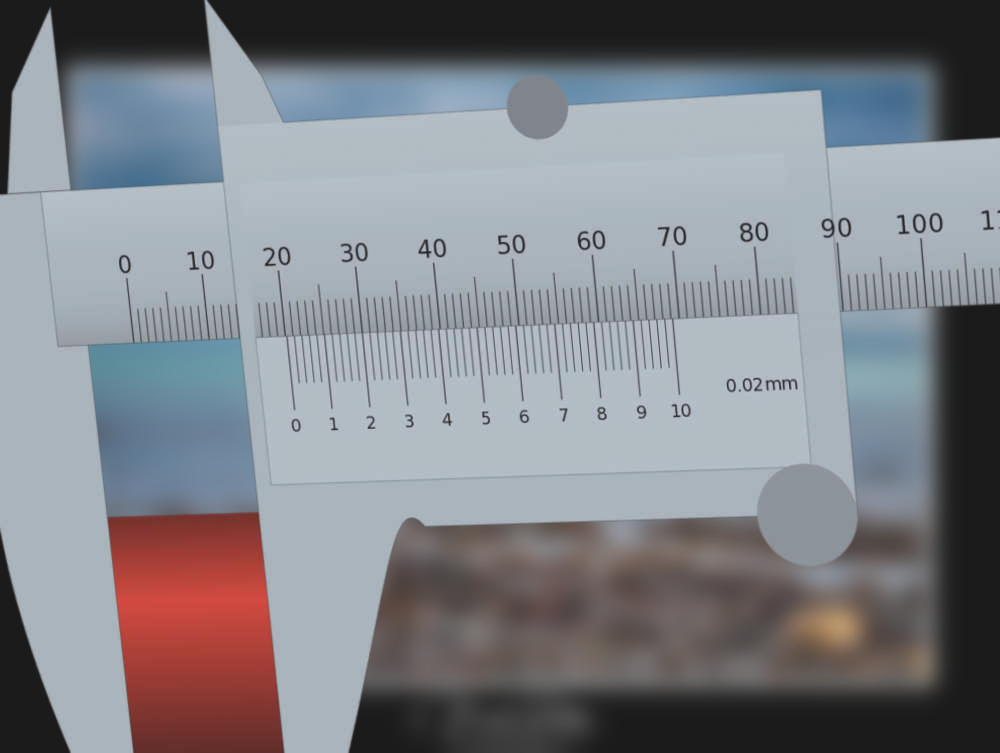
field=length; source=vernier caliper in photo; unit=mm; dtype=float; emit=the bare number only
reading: 20.2
